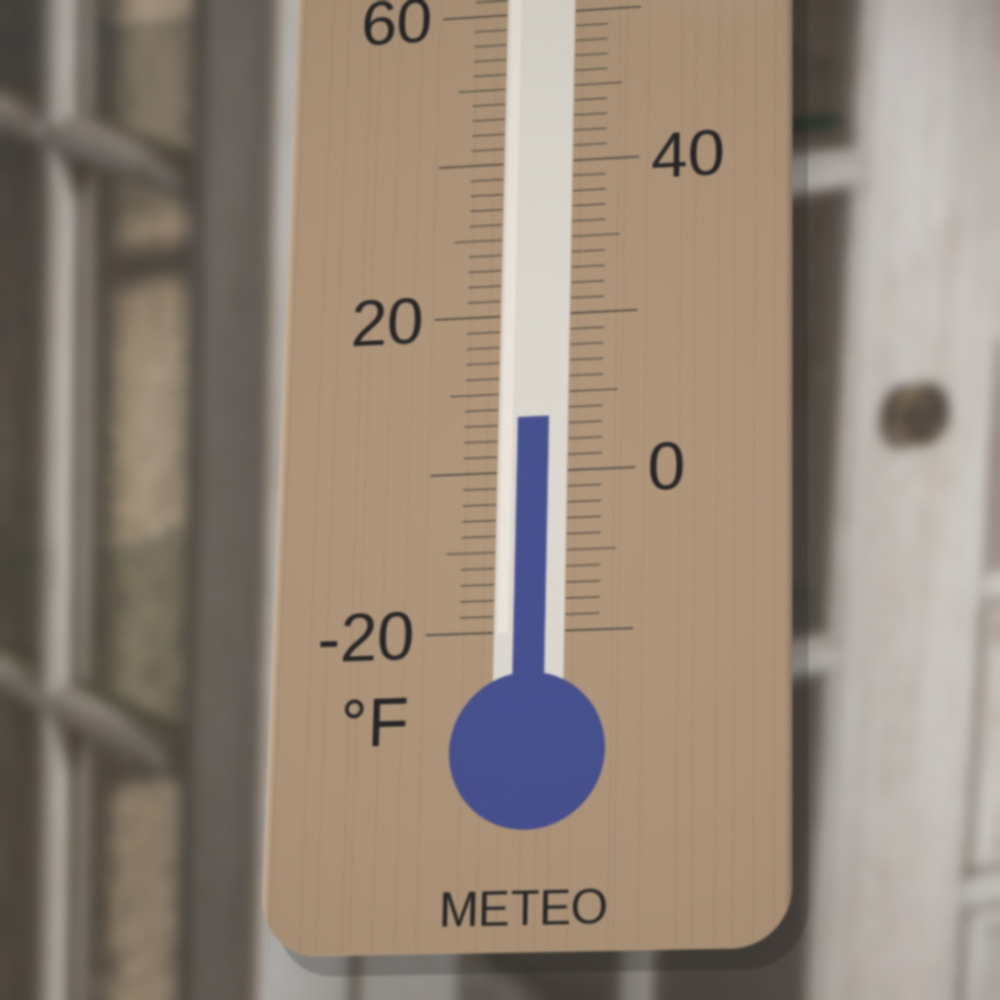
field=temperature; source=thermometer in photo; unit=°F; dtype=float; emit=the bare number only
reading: 7
